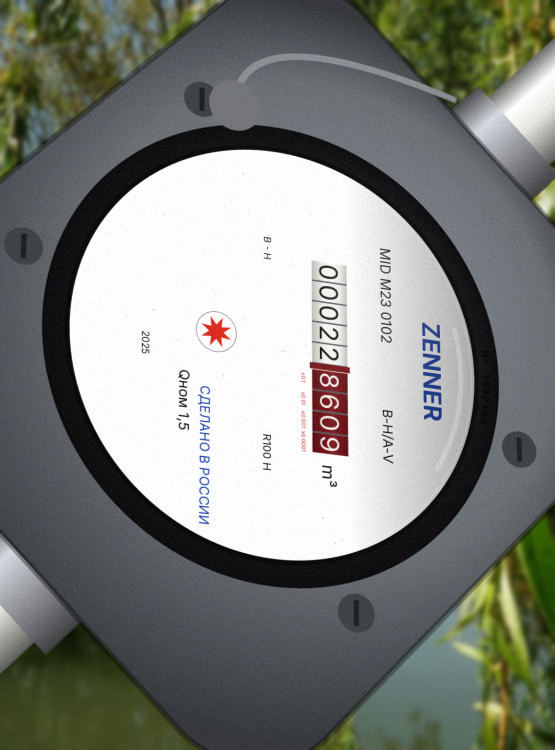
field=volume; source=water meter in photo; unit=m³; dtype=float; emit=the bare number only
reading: 22.8609
